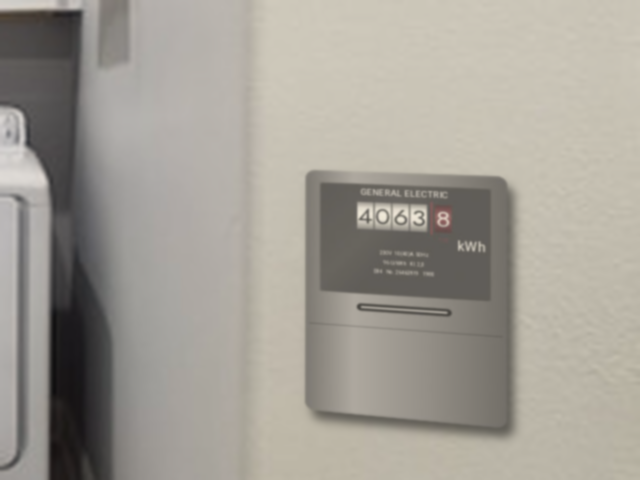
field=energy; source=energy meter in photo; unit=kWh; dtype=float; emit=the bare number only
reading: 4063.8
